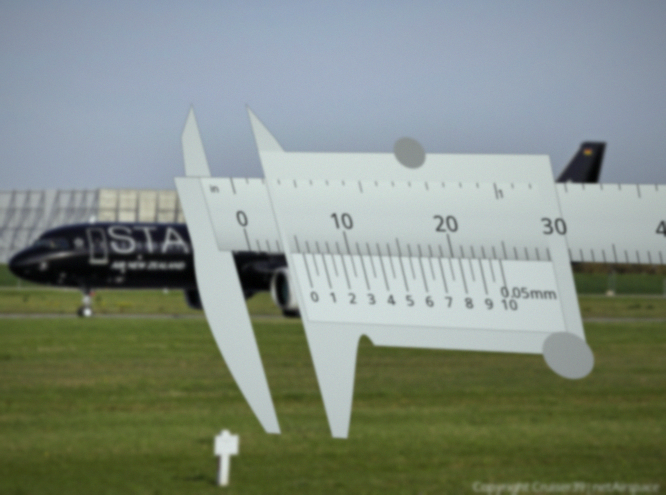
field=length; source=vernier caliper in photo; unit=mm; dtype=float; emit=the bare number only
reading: 5.4
